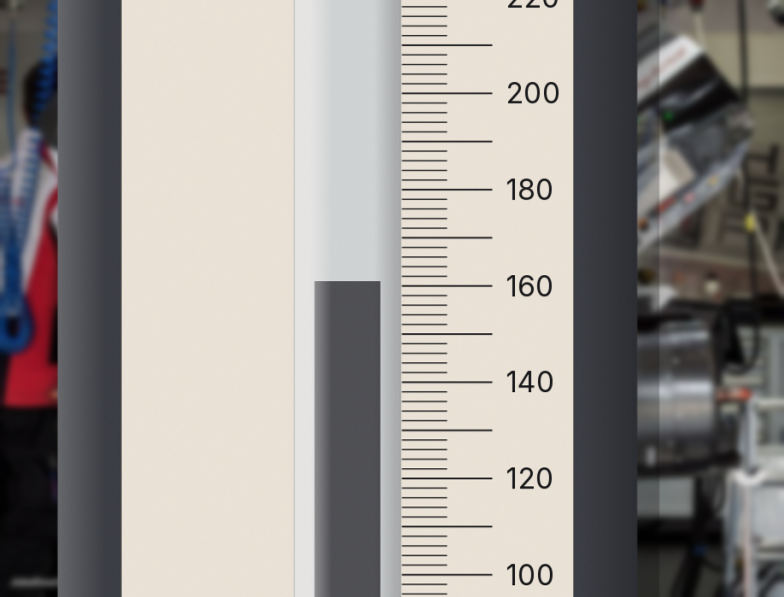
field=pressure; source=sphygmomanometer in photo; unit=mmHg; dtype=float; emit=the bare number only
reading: 161
